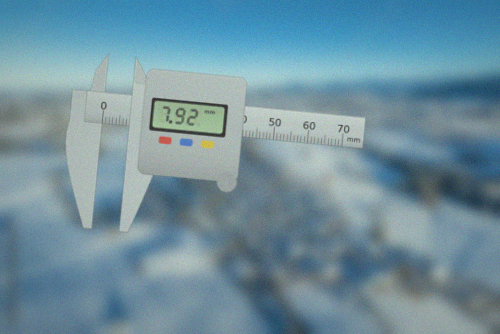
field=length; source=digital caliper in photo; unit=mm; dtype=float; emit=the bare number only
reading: 7.92
